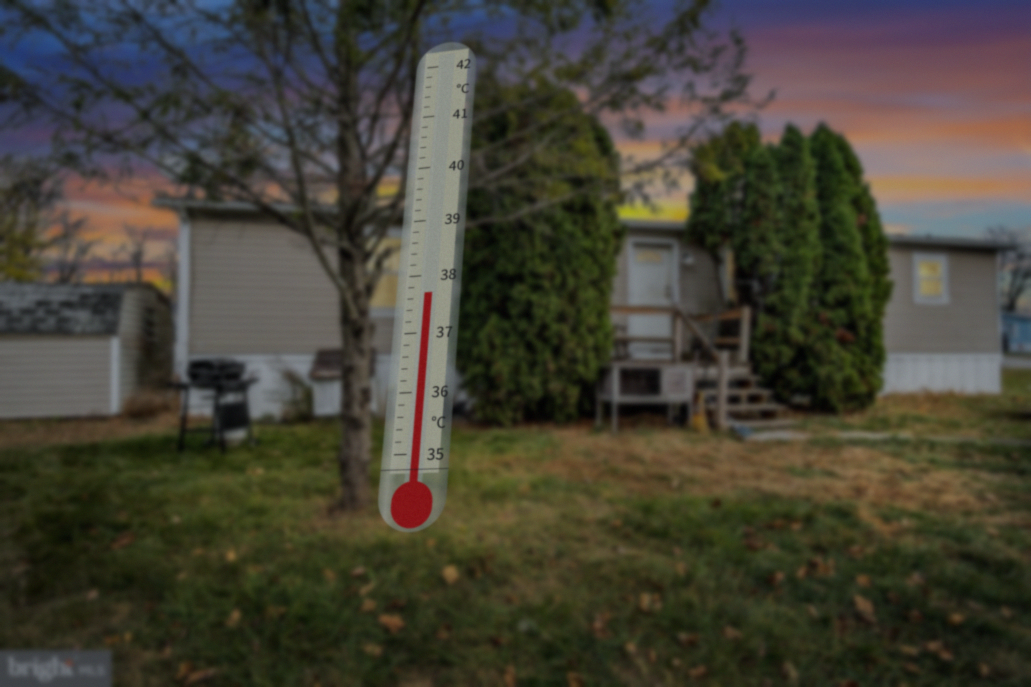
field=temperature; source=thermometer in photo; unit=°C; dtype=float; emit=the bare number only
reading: 37.7
